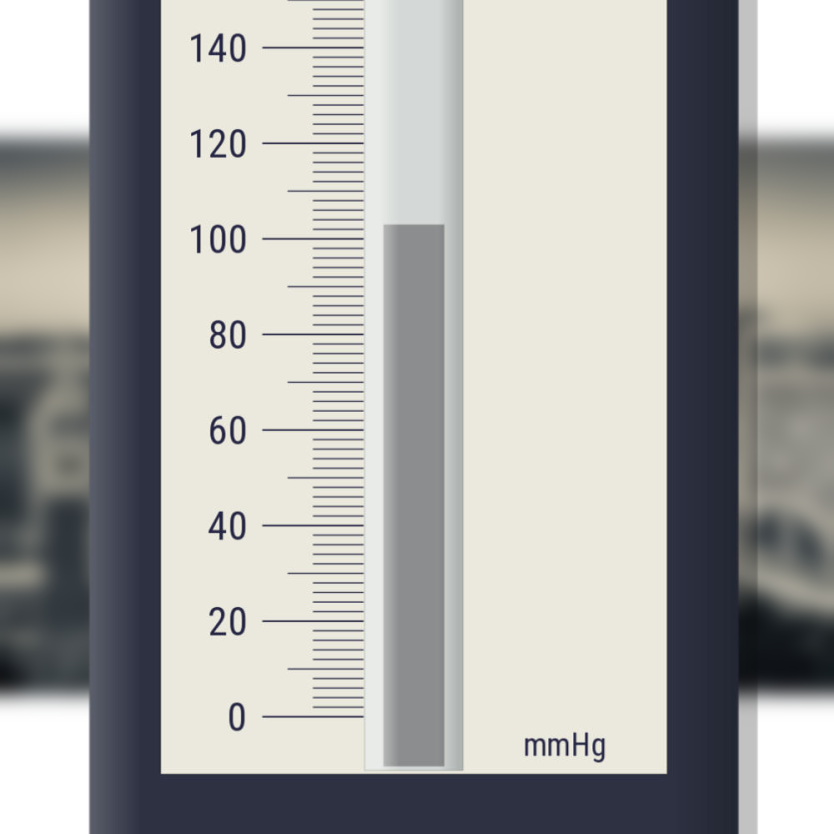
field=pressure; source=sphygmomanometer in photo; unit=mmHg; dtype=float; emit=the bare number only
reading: 103
